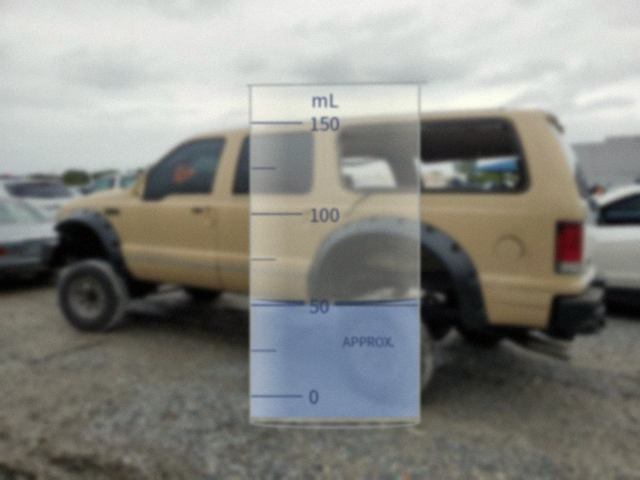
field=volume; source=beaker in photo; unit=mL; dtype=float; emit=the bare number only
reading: 50
